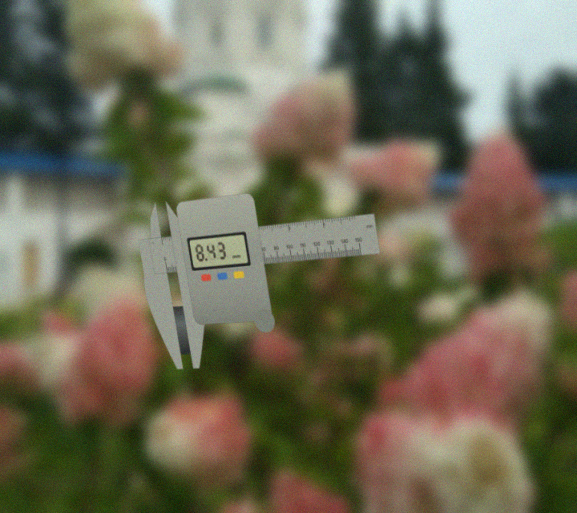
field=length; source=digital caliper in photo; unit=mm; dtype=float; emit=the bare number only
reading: 8.43
